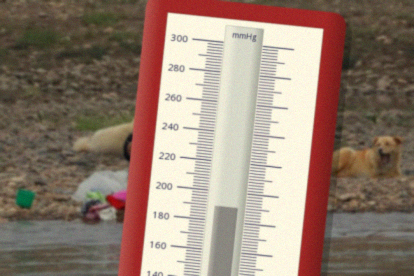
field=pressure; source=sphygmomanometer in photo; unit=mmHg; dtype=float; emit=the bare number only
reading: 190
